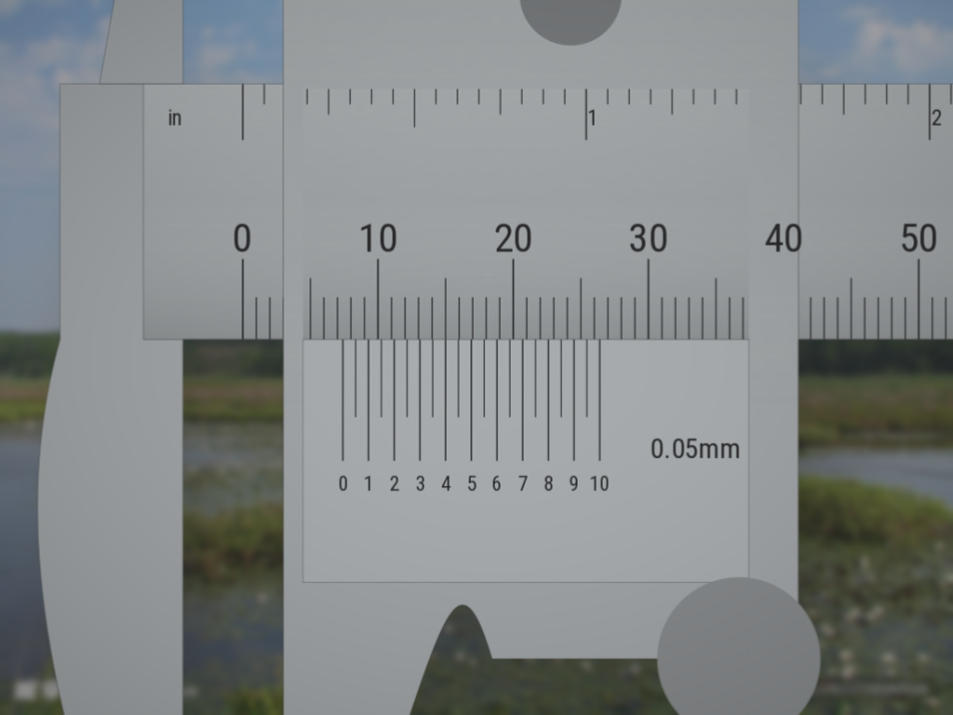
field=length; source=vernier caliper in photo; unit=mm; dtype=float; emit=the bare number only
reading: 7.4
